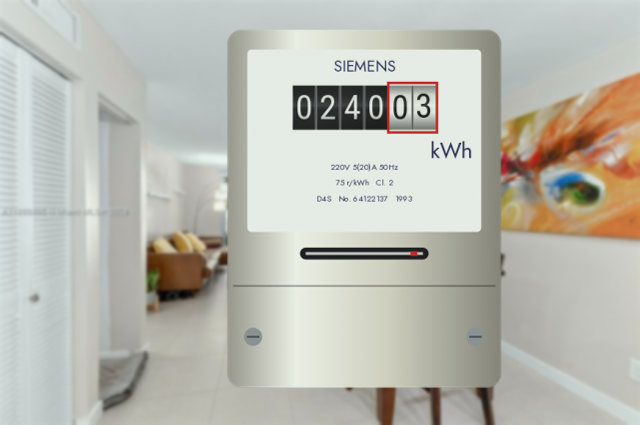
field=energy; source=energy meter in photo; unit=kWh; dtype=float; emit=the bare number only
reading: 240.03
